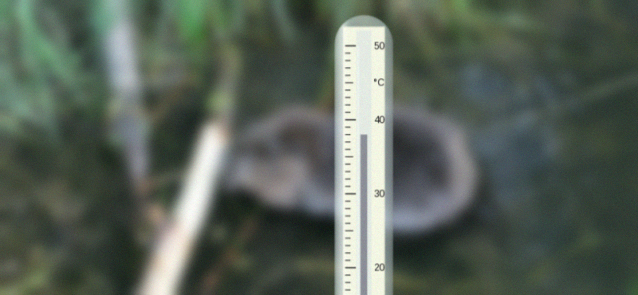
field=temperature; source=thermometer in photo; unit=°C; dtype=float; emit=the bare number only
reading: 38
